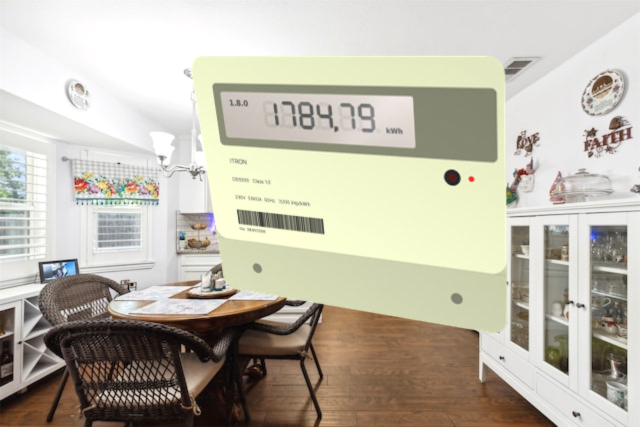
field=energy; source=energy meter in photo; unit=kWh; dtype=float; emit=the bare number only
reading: 1784.79
